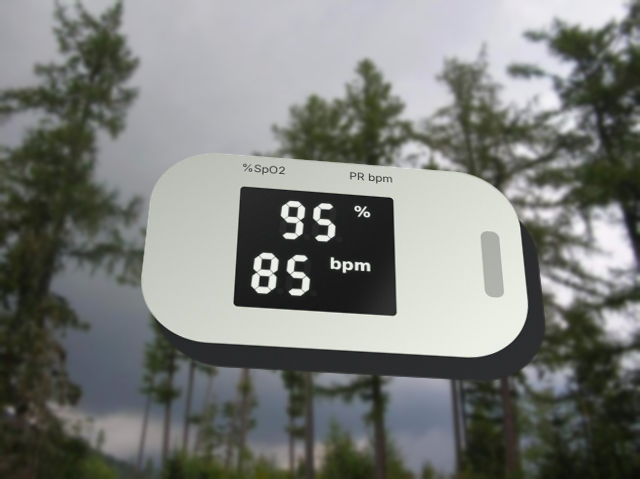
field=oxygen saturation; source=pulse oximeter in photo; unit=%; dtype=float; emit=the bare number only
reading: 95
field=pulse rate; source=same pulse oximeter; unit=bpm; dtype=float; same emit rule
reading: 85
